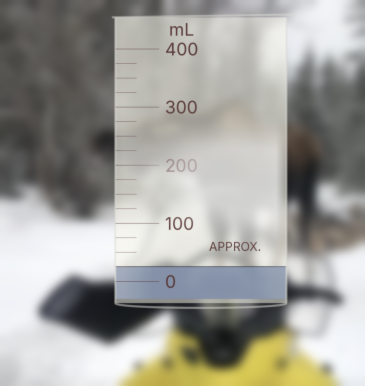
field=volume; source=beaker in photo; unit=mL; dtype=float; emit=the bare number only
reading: 25
